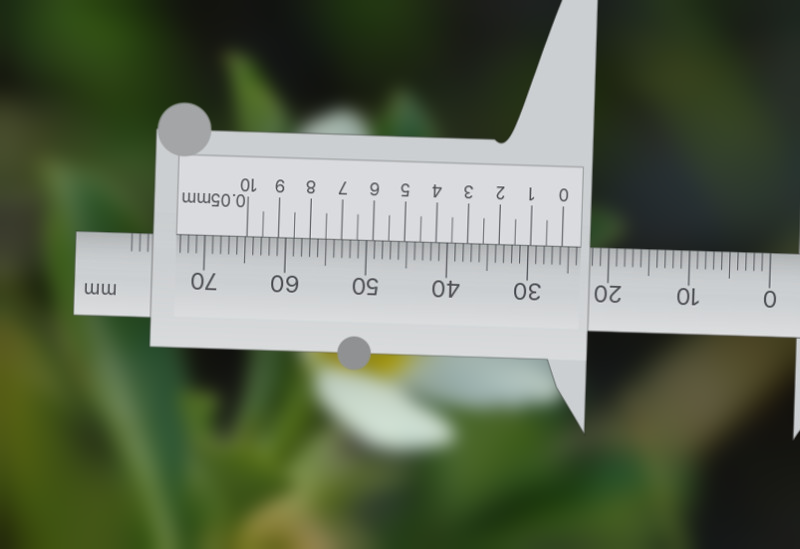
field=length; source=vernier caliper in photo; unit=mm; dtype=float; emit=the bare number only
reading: 25.8
